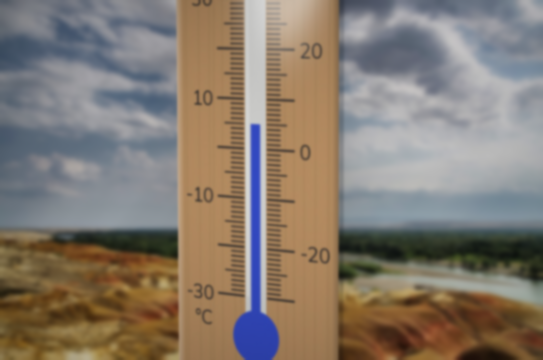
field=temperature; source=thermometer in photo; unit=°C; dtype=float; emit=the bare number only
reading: 5
